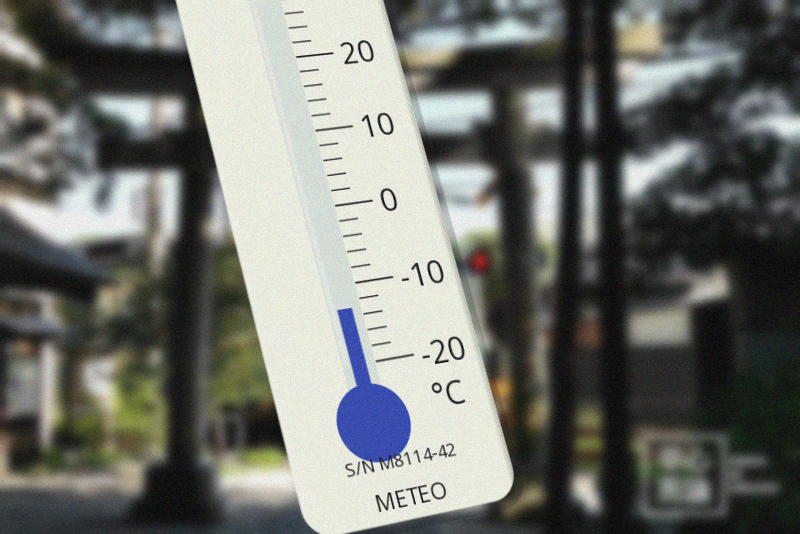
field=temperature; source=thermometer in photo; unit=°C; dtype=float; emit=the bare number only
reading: -13
